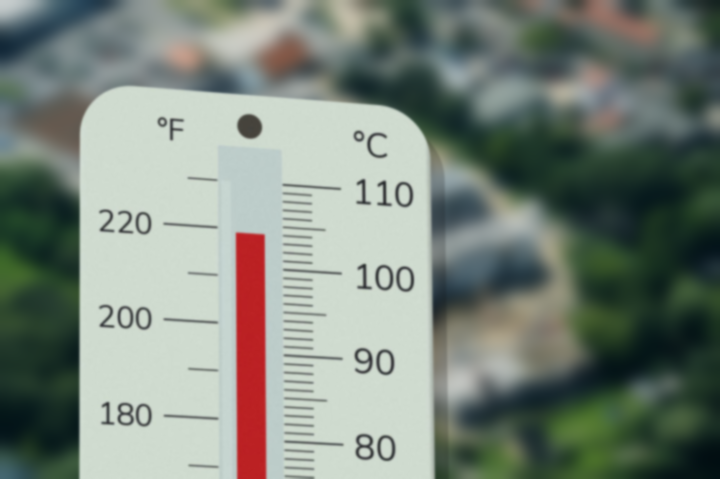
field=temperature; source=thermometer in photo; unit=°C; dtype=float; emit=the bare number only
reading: 104
